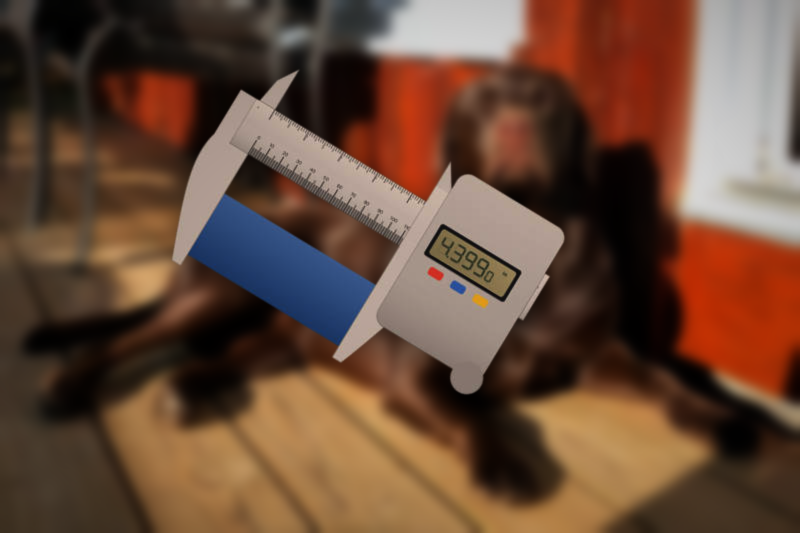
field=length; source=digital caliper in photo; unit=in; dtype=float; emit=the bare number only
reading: 4.3990
